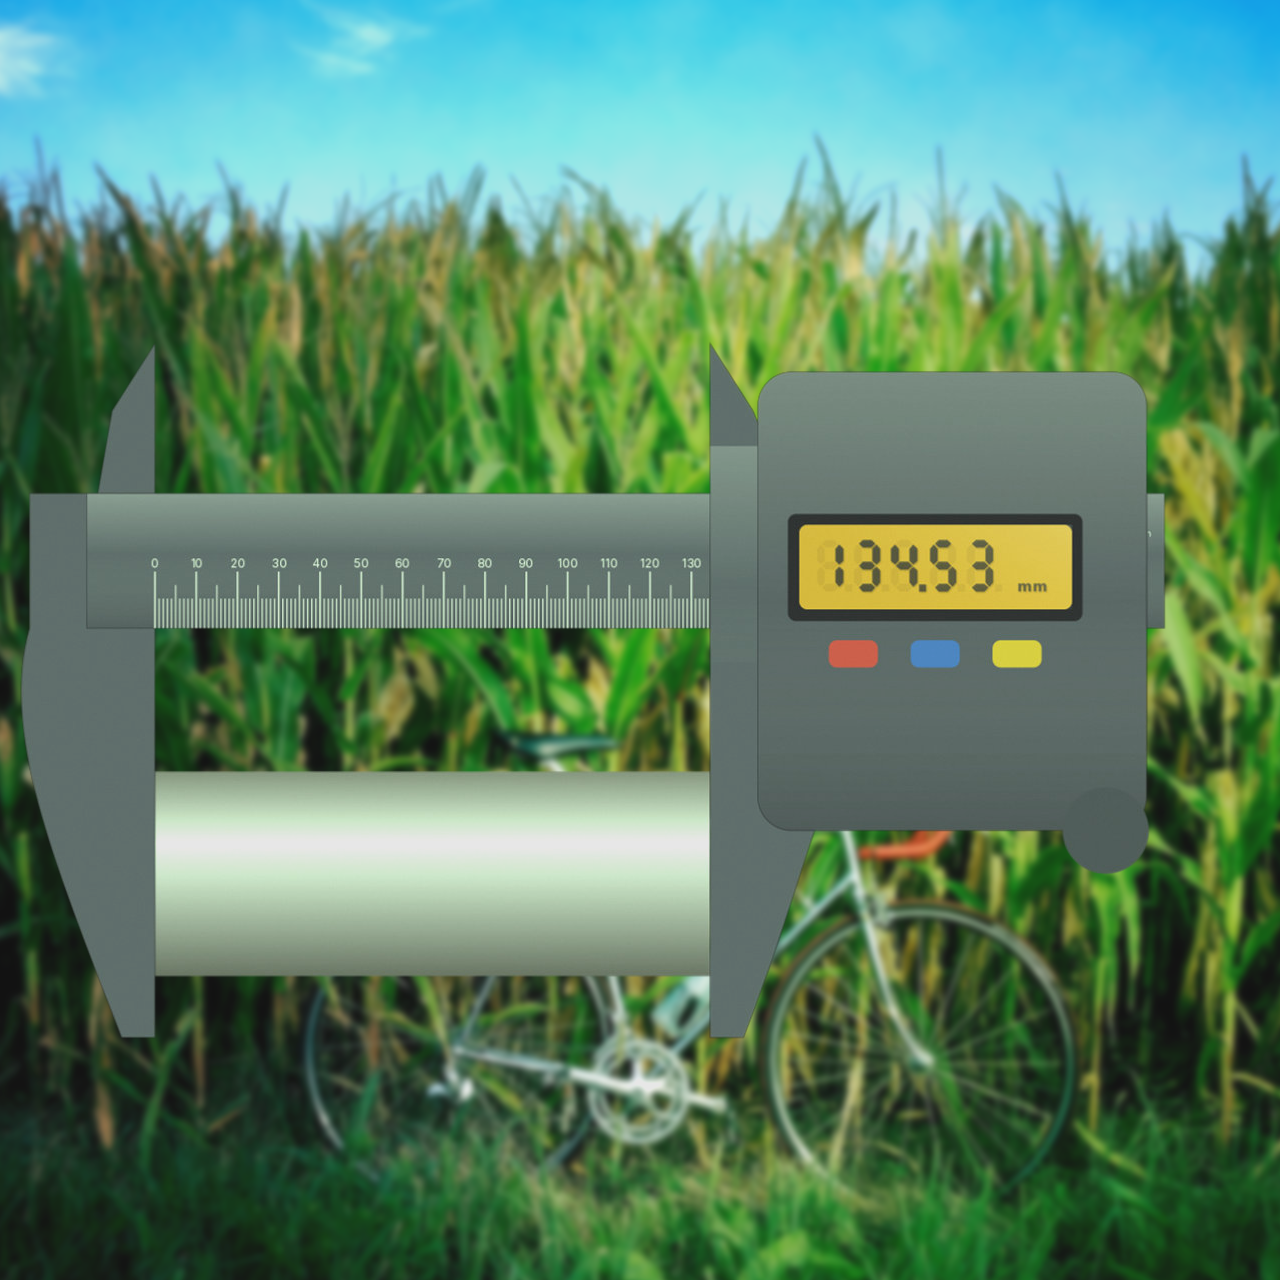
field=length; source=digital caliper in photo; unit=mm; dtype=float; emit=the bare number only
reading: 134.53
